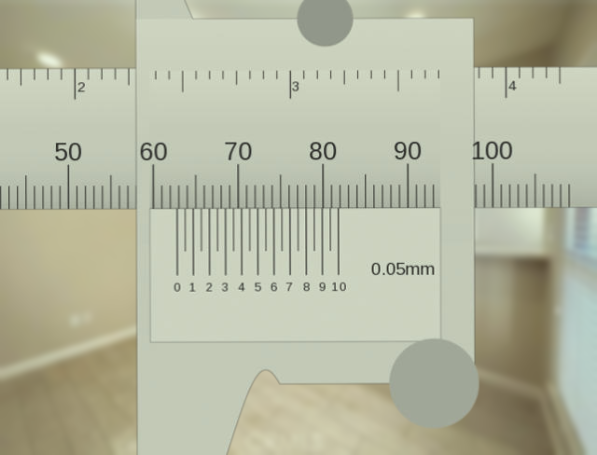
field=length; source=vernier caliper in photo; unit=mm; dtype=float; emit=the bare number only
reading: 62.8
